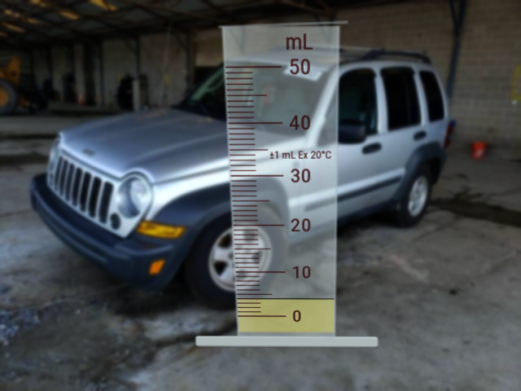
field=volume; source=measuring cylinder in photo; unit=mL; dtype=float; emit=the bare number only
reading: 4
